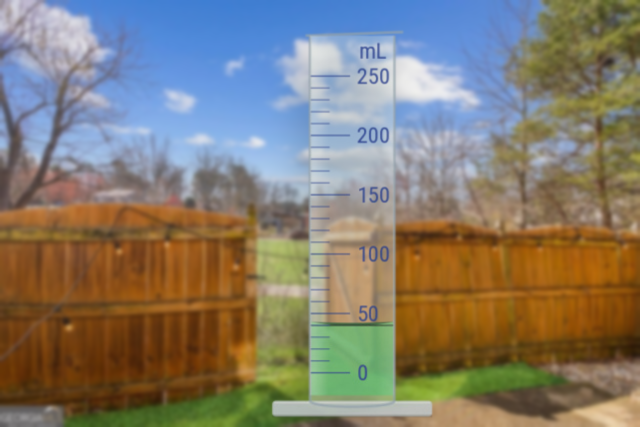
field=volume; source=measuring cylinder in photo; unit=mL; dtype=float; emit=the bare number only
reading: 40
